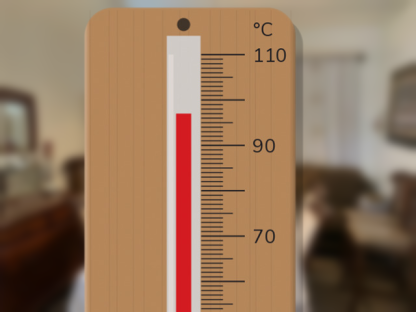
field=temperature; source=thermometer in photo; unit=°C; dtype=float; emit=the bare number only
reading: 97
